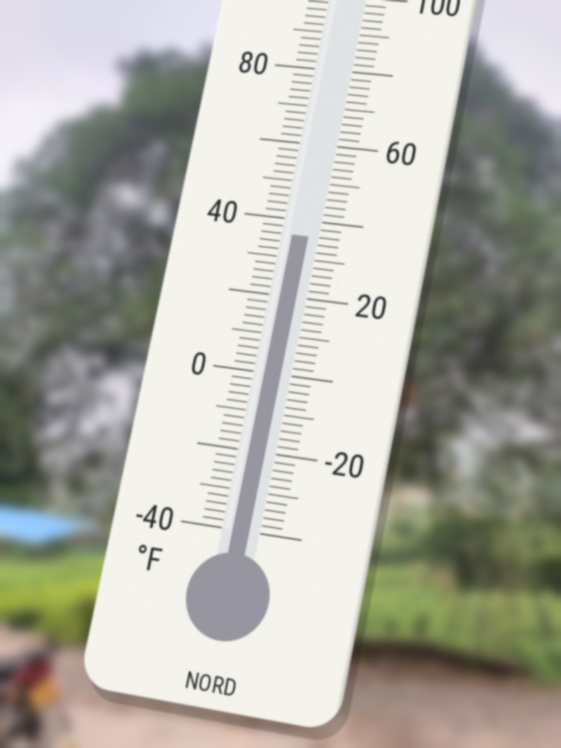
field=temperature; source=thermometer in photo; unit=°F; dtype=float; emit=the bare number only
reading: 36
